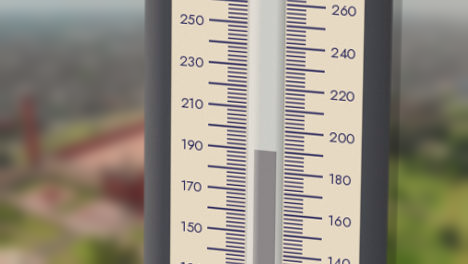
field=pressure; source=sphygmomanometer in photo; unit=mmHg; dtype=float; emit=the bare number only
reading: 190
